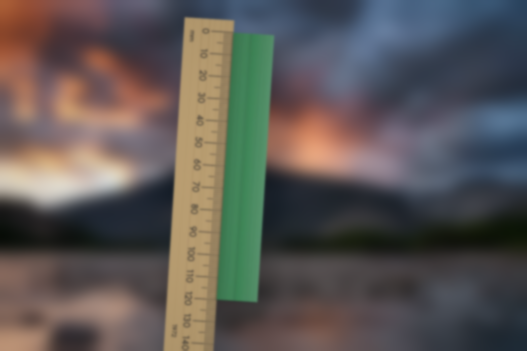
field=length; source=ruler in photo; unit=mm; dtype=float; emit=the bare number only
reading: 120
